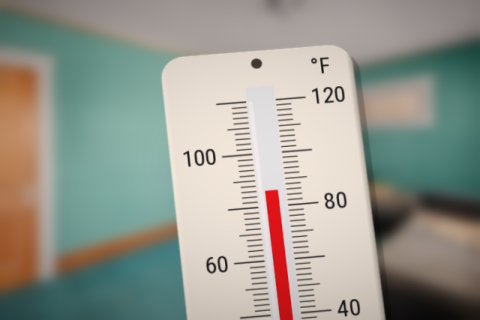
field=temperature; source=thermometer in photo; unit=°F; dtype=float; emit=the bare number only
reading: 86
